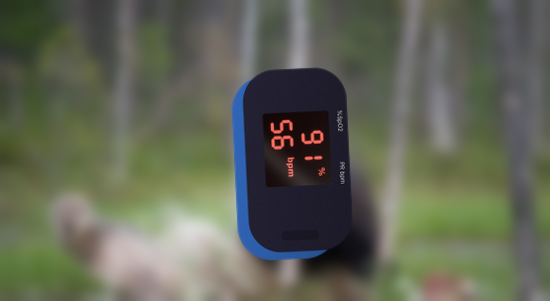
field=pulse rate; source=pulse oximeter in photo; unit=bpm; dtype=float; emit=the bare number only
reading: 56
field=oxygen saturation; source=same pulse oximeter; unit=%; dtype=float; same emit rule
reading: 91
